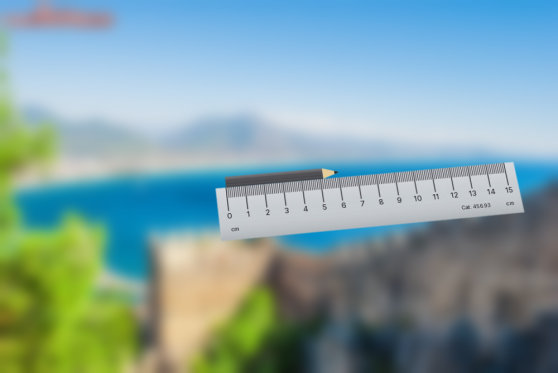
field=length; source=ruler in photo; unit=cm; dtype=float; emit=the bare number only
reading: 6
